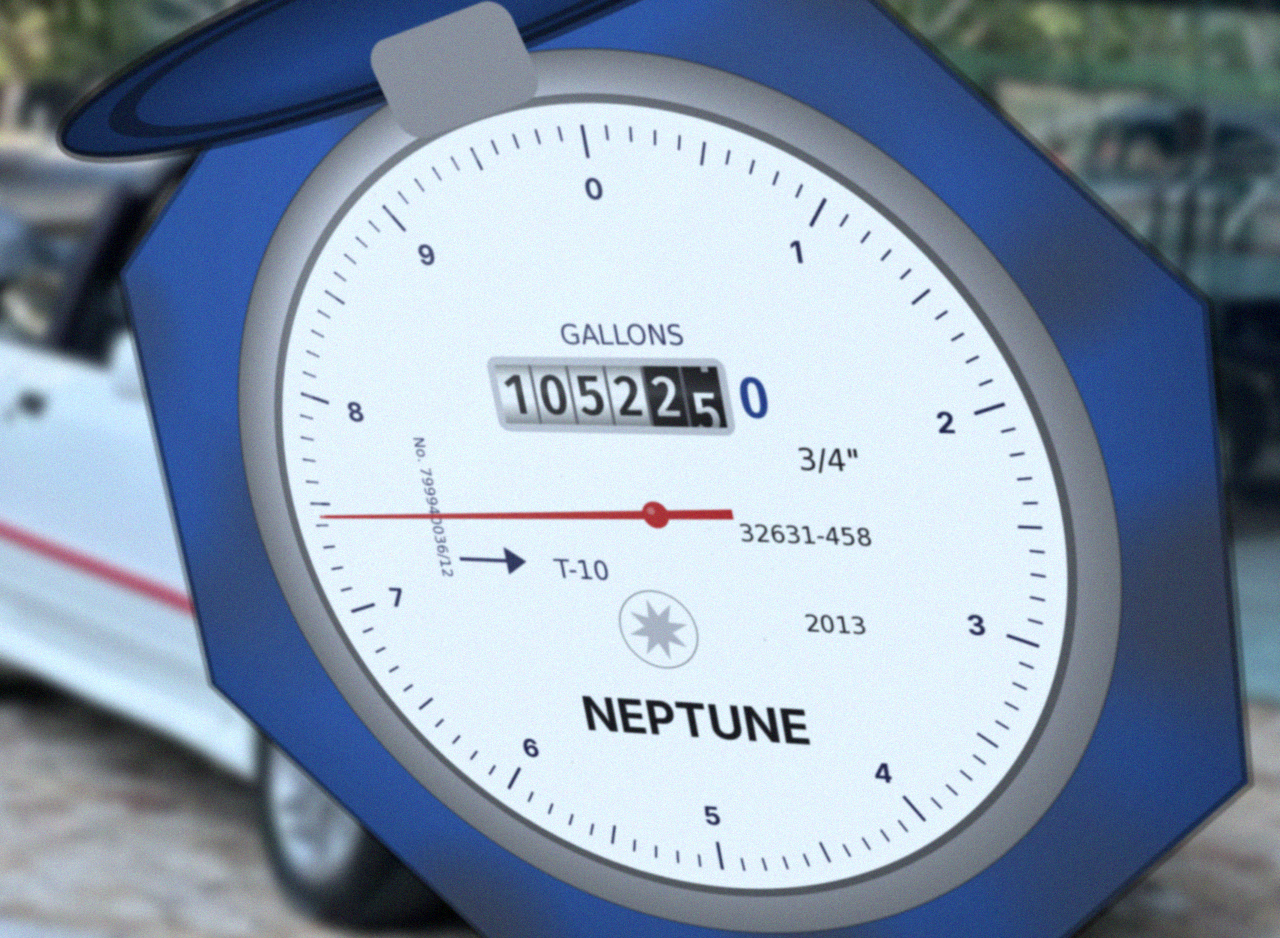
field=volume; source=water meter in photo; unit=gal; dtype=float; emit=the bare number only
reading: 1052247.4
